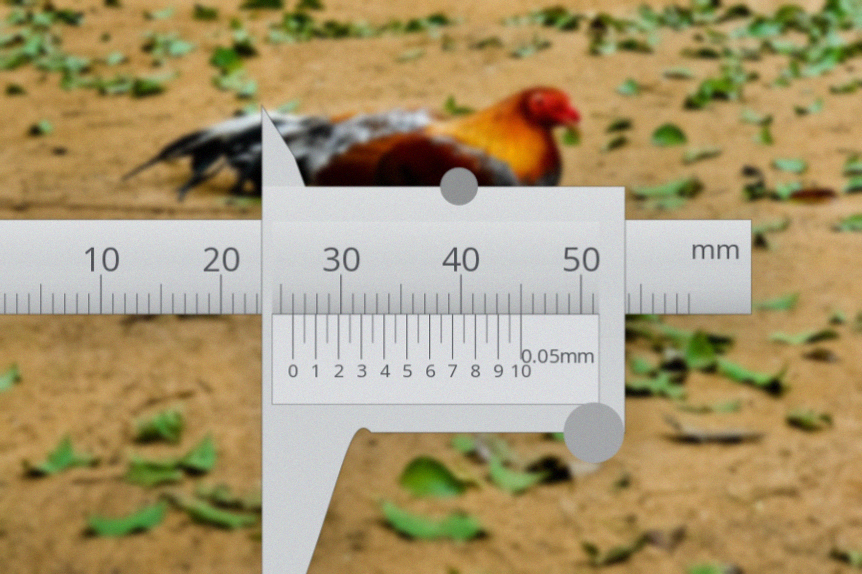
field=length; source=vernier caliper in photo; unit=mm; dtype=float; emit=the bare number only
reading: 26.0
